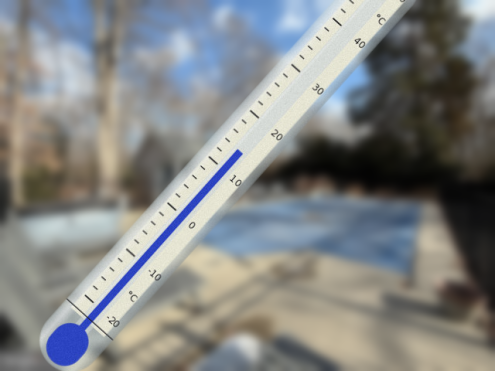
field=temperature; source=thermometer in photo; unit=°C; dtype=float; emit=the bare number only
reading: 14
